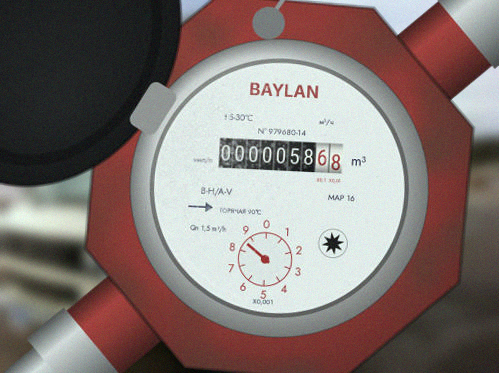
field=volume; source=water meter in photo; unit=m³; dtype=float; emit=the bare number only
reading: 58.678
